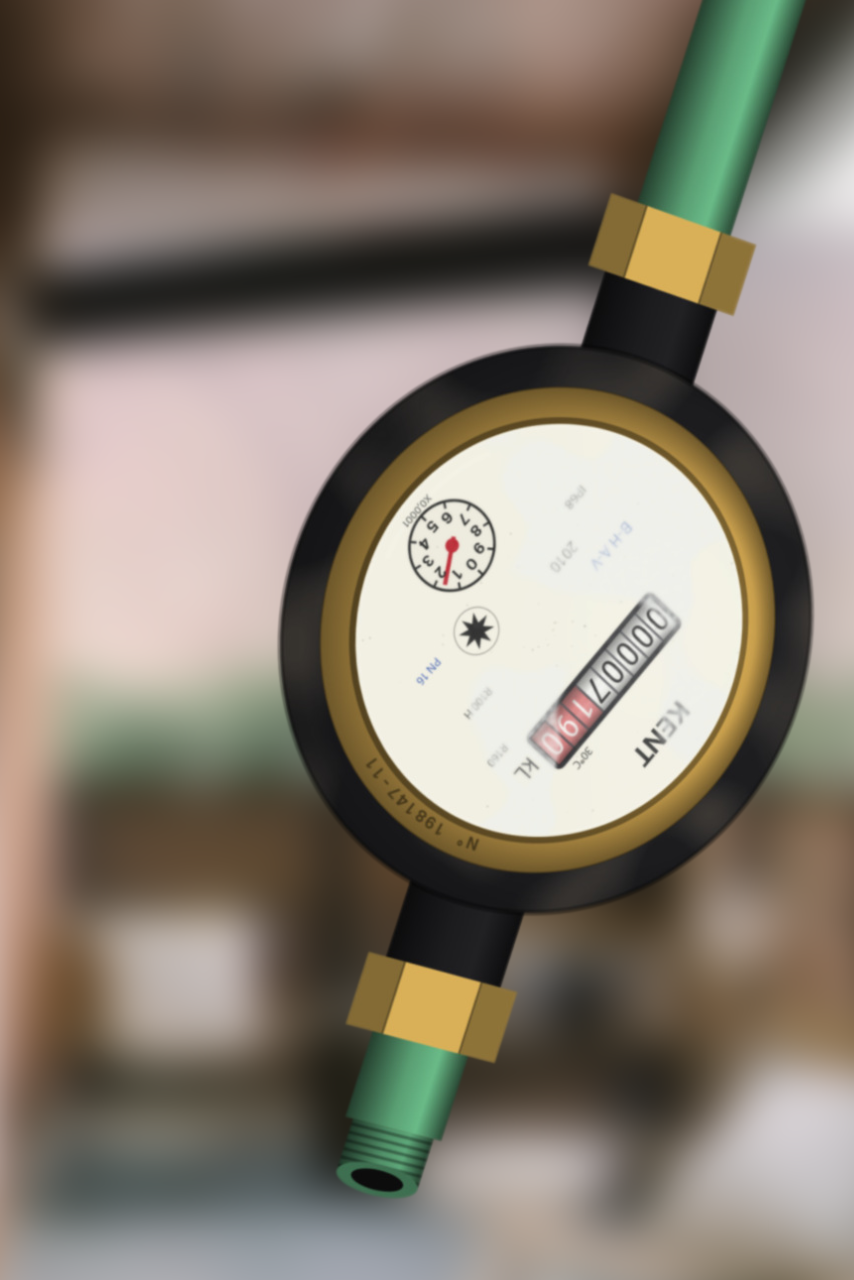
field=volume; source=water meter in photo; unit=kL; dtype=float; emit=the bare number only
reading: 7.1901
